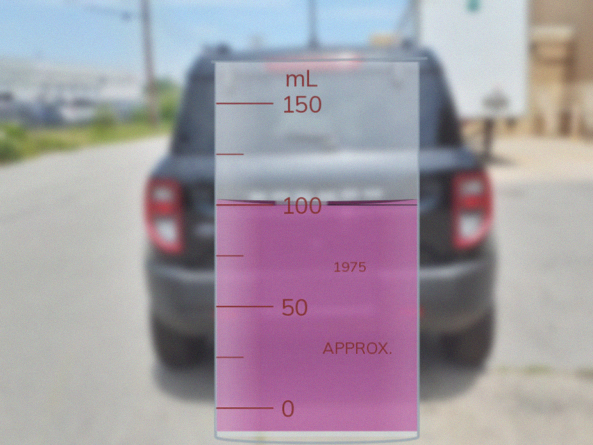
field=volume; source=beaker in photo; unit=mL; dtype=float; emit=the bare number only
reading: 100
